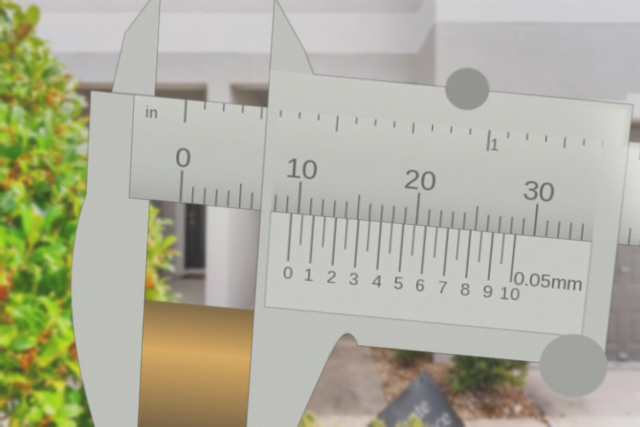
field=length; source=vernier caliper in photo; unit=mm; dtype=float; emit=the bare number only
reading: 9.4
